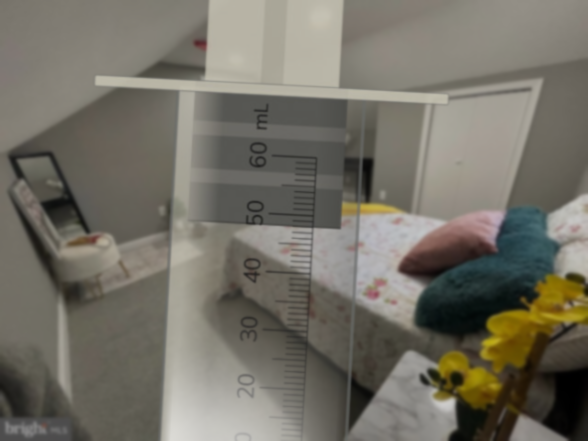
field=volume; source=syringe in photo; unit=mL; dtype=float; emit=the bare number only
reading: 48
